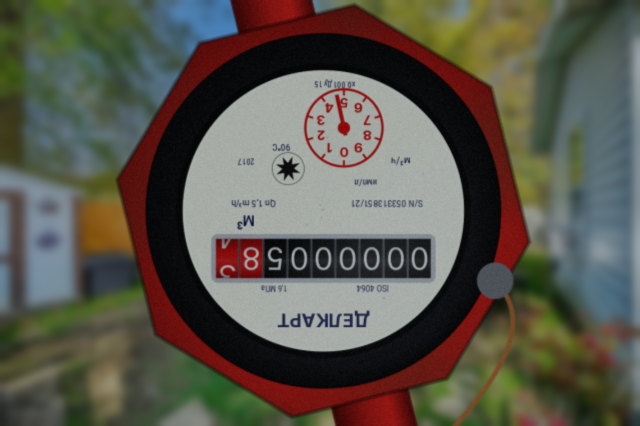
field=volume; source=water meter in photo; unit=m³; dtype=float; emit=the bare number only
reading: 5.834
